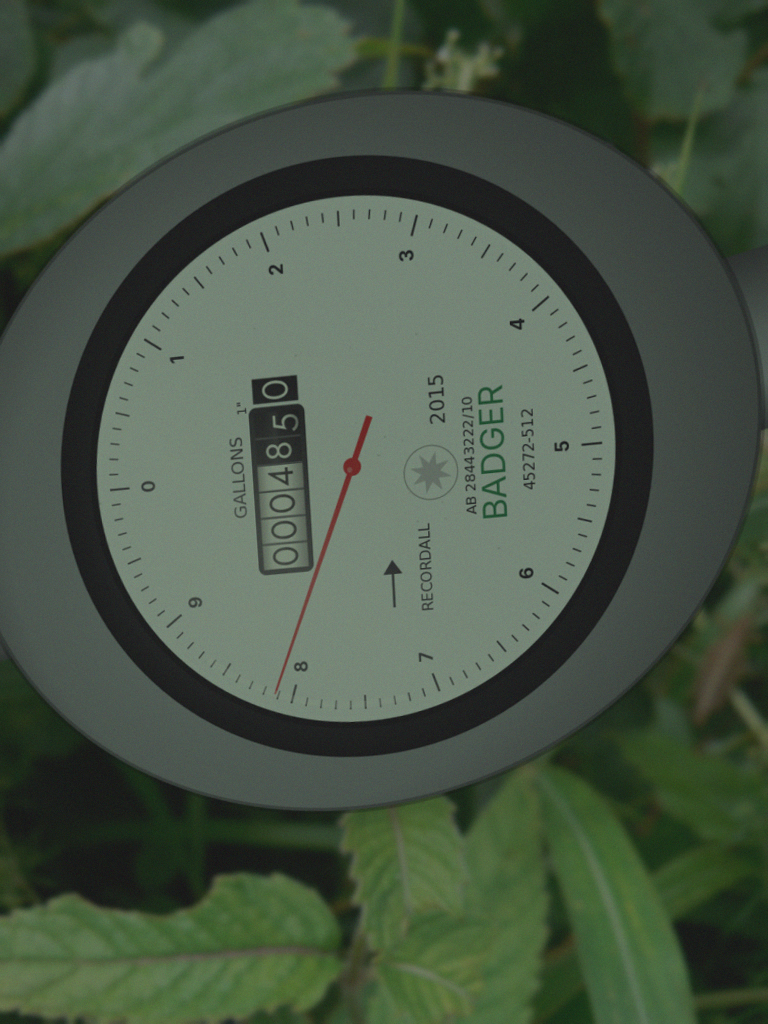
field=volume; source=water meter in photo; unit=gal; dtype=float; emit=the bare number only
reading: 4848.1
